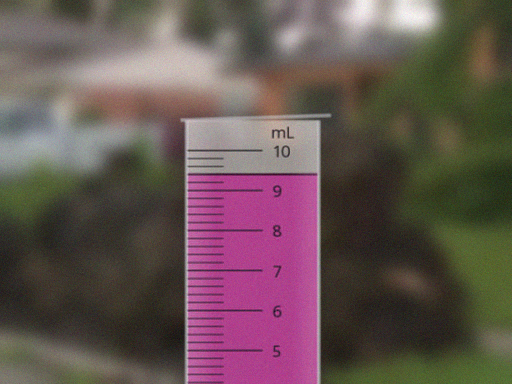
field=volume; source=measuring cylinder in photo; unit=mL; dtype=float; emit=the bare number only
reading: 9.4
